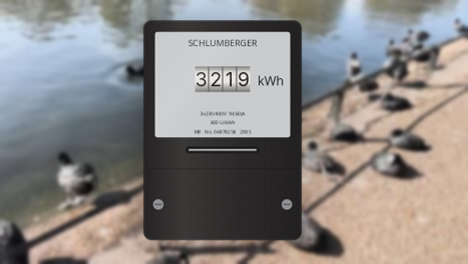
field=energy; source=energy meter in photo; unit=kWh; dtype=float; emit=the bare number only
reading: 3219
